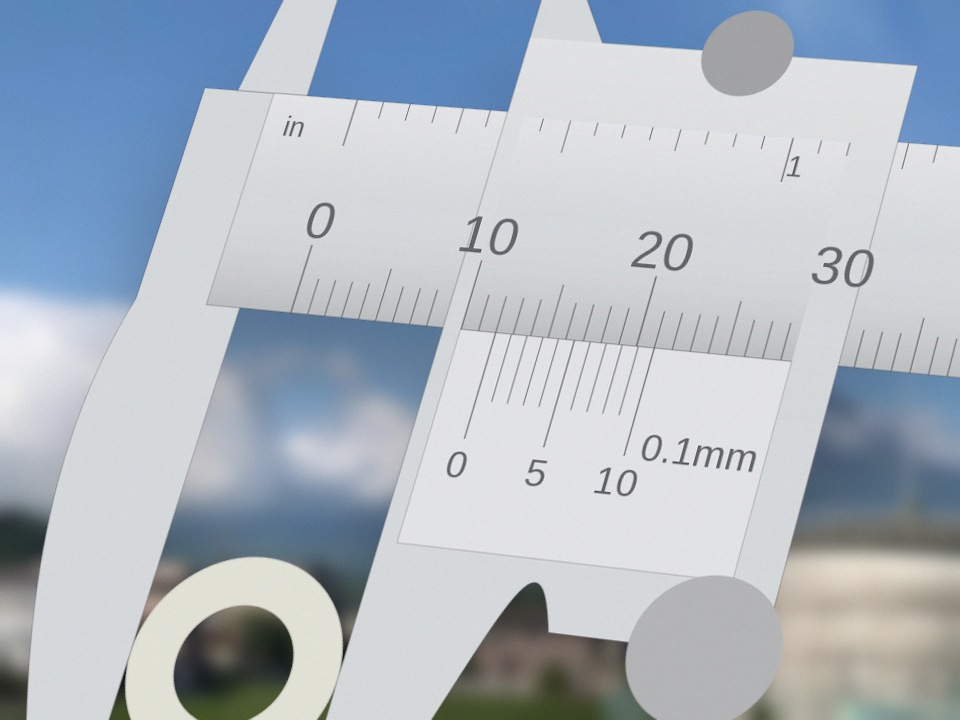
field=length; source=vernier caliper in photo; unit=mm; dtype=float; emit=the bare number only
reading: 12.0
